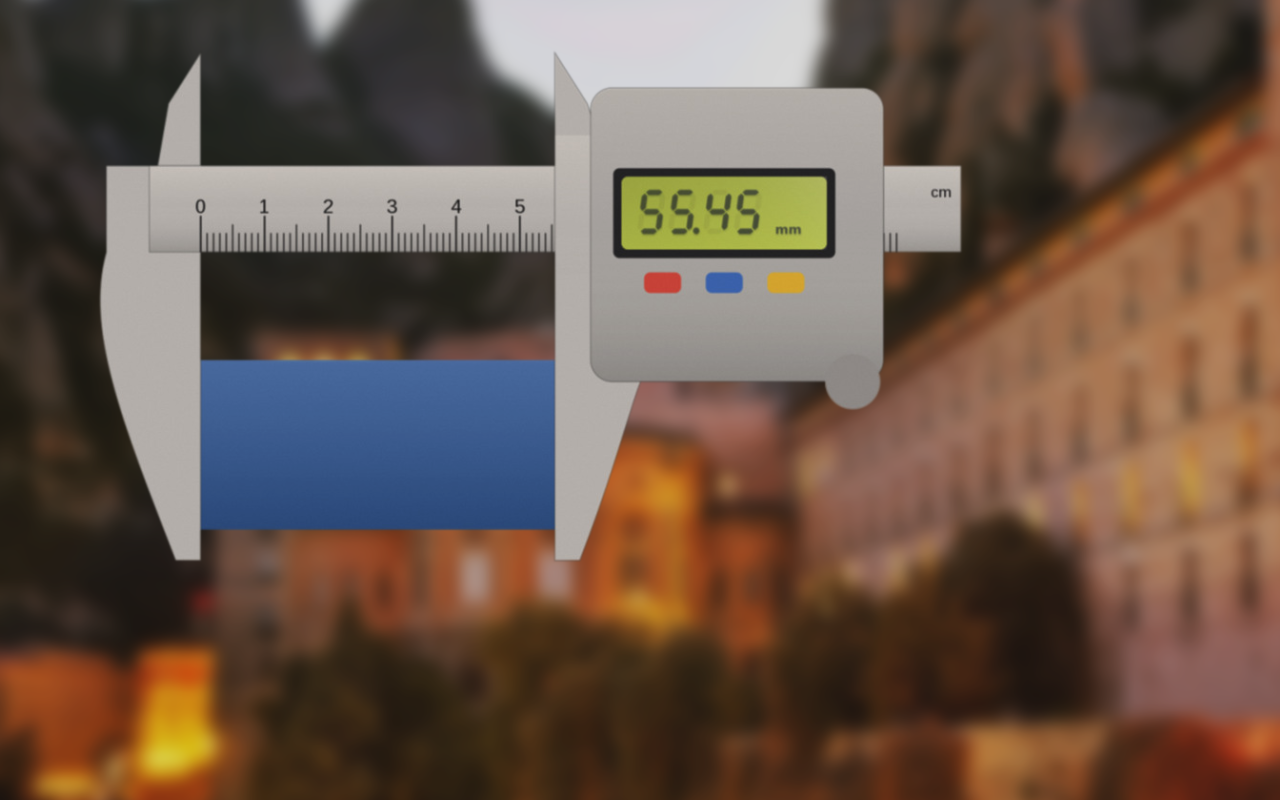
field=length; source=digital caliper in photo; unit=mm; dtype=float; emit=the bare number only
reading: 55.45
